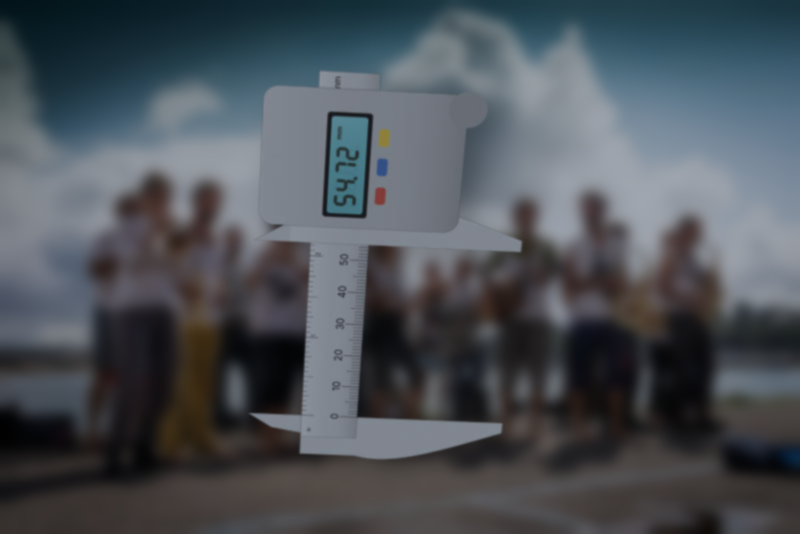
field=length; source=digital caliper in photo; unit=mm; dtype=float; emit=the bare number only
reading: 54.72
